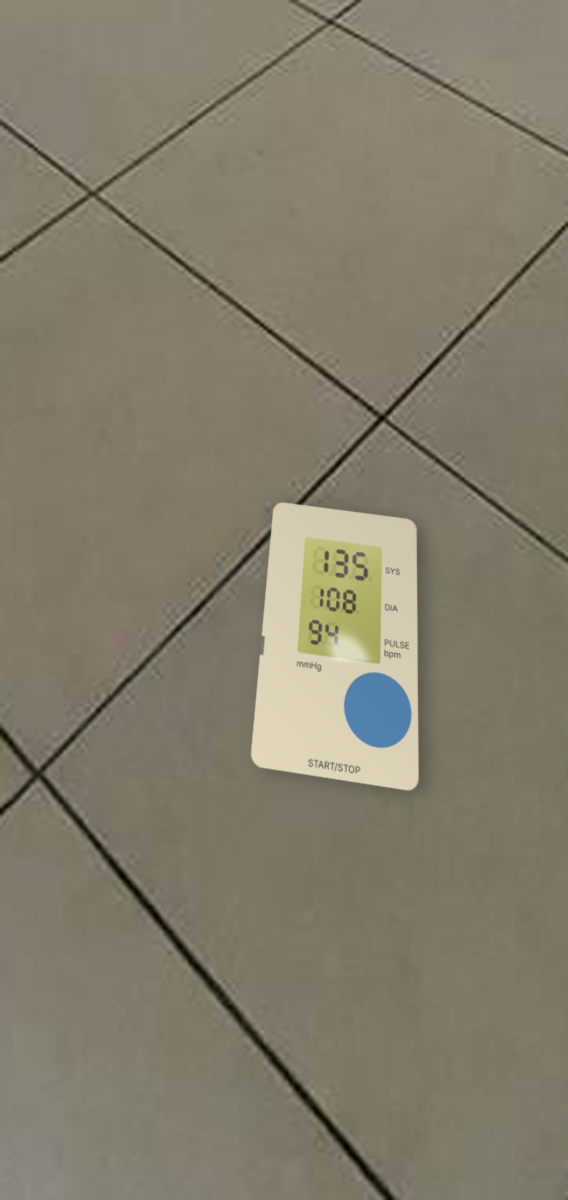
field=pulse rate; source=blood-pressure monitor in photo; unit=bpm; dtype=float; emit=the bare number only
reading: 94
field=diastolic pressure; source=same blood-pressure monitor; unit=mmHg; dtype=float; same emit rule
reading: 108
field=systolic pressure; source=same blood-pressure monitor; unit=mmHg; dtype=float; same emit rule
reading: 135
